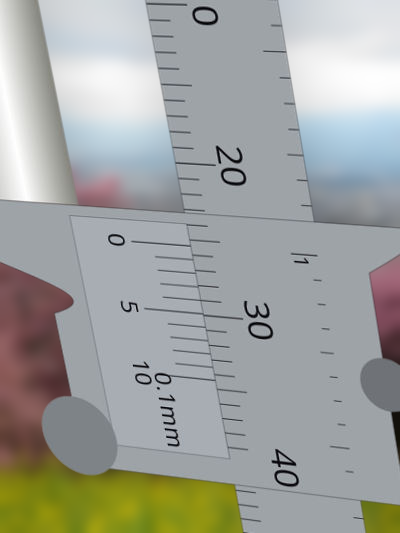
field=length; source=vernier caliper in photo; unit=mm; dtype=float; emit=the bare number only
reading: 25.4
